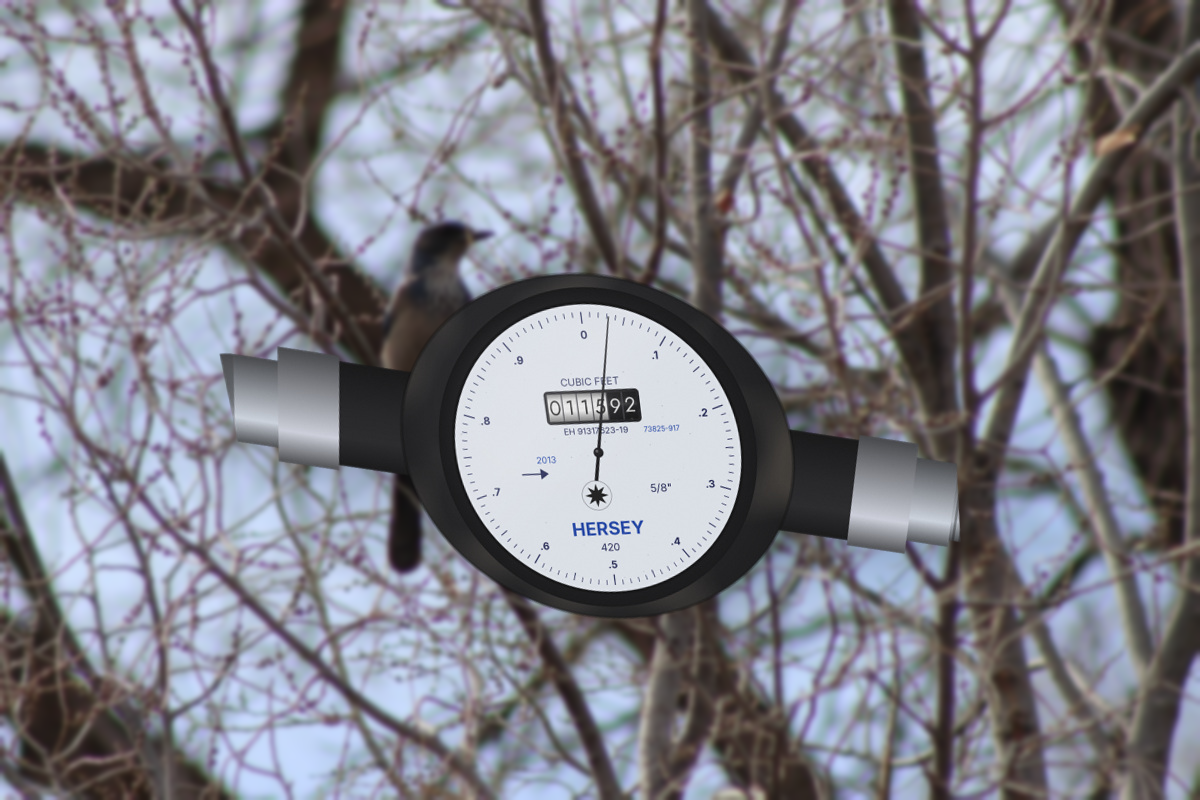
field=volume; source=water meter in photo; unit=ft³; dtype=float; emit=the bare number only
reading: 11592.03
